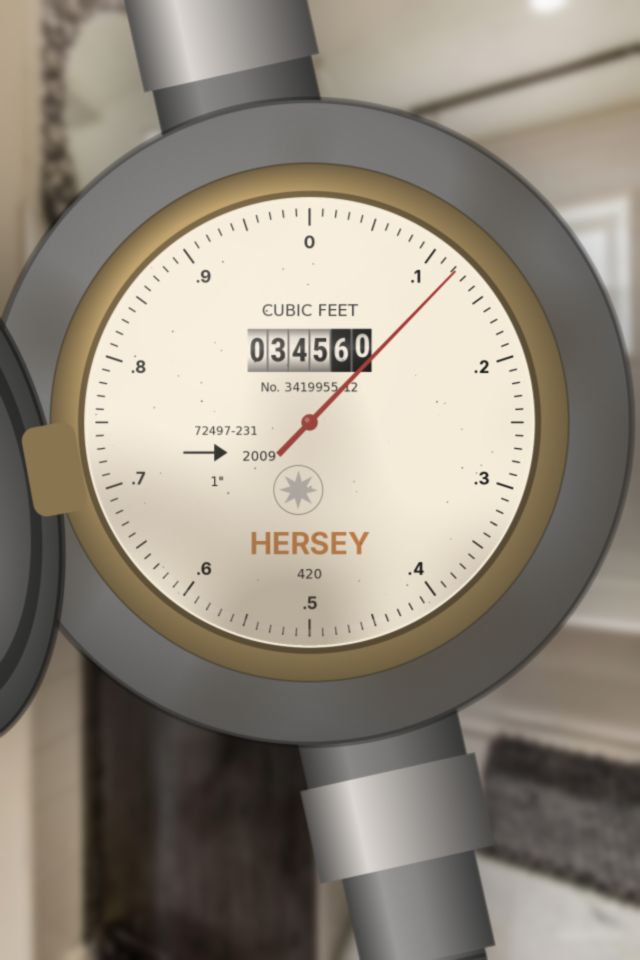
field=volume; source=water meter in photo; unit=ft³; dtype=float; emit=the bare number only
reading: 34560.12
